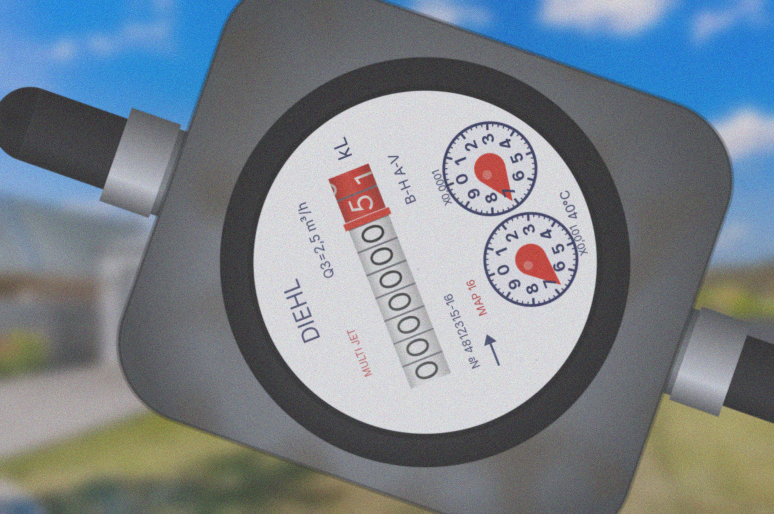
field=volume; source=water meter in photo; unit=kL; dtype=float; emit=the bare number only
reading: 0.5067
